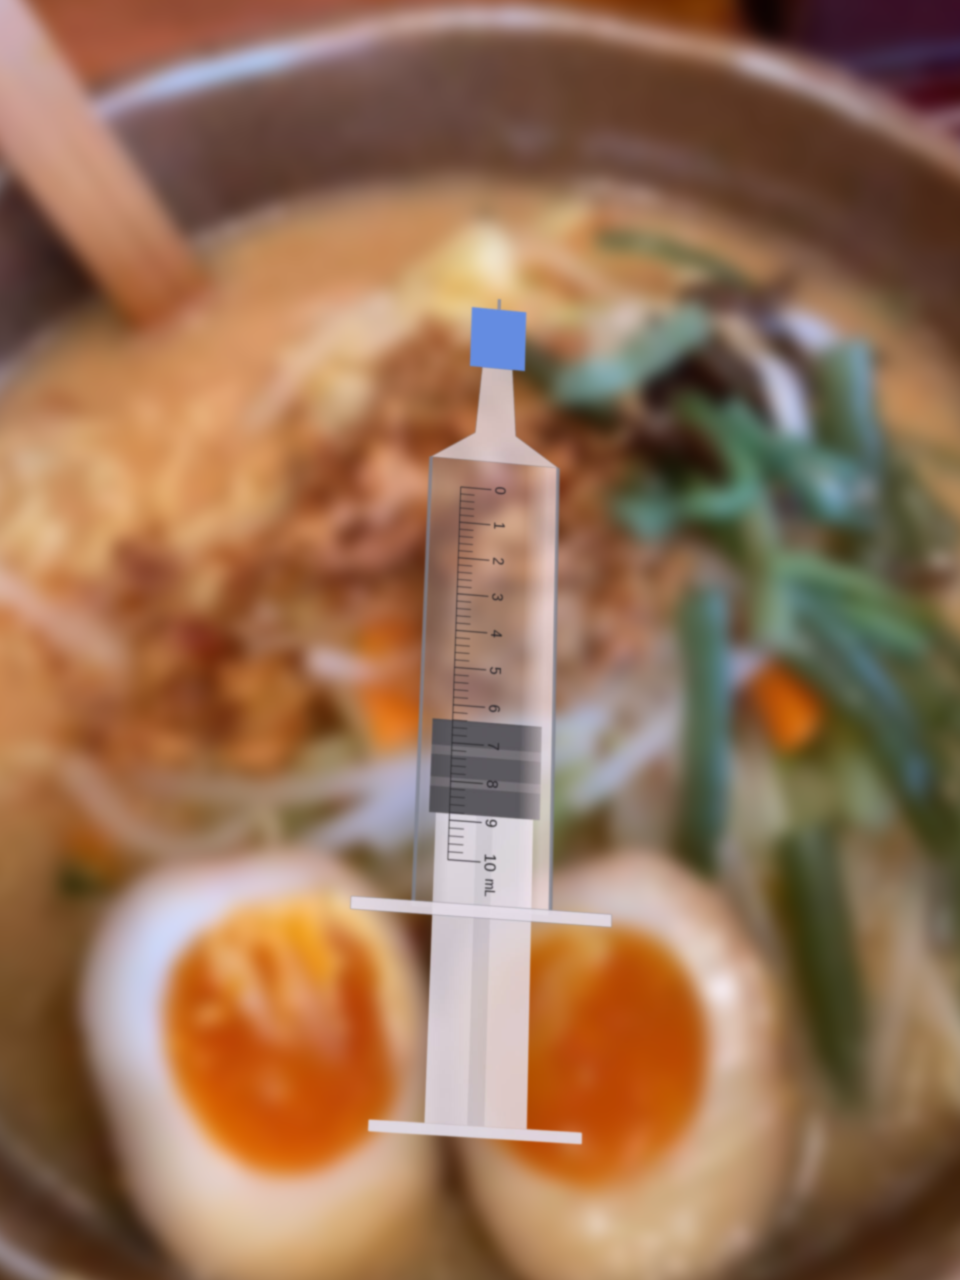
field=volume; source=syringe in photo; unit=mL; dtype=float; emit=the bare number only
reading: 6.4
